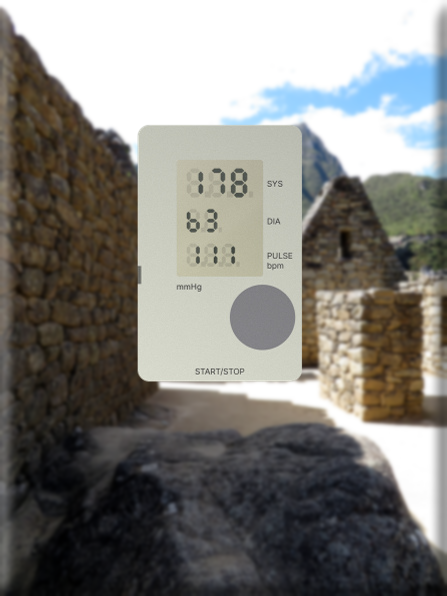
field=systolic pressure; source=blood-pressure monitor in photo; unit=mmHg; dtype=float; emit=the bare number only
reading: 178
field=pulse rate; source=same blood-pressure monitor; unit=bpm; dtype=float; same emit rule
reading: 111
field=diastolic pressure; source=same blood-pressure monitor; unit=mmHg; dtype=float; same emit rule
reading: 63
